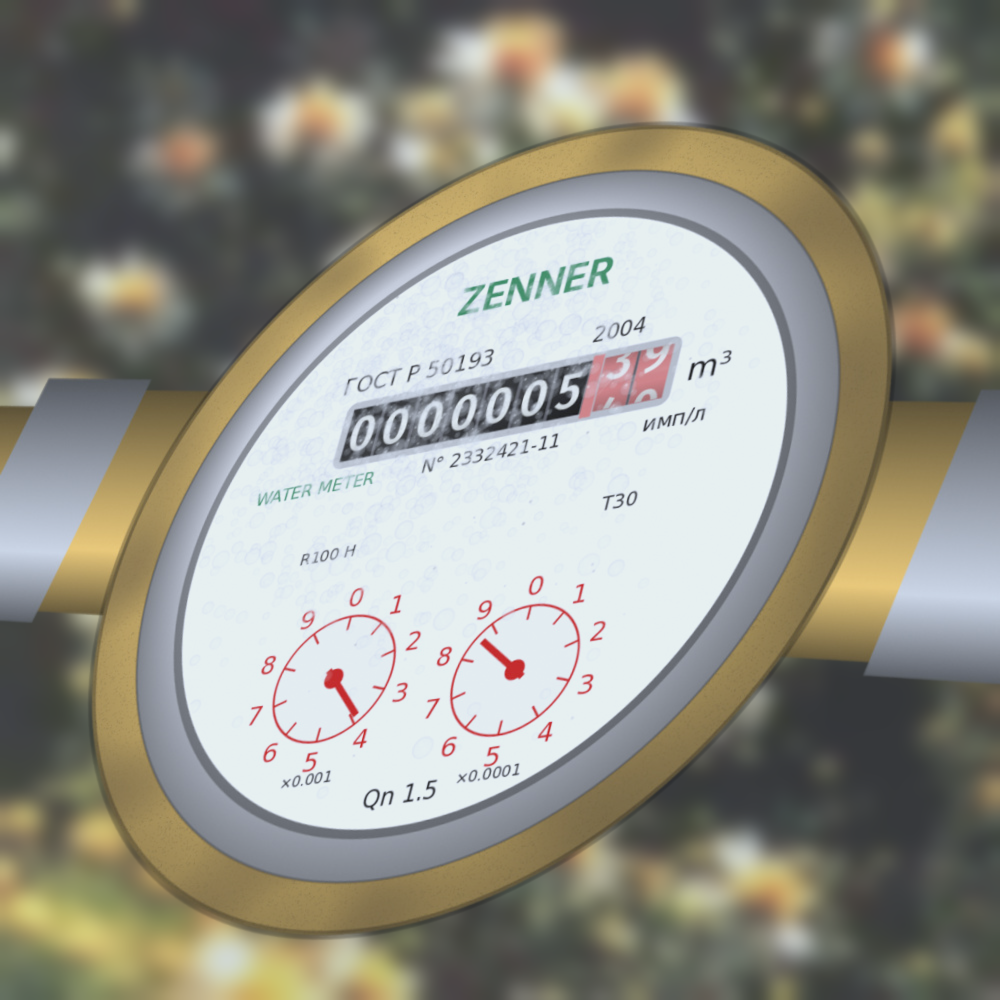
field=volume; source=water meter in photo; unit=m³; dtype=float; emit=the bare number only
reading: 5.3938
